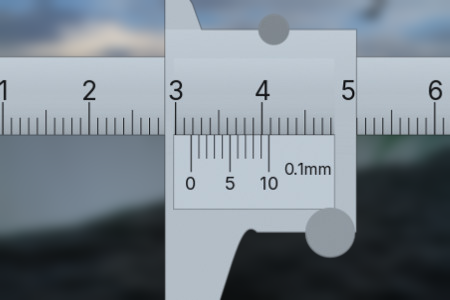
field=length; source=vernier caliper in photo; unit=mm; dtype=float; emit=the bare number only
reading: 31.8
